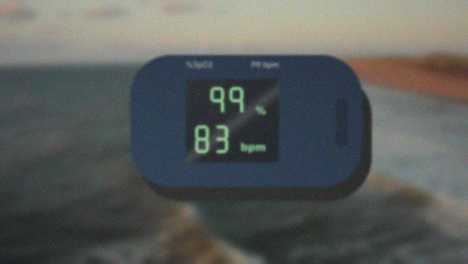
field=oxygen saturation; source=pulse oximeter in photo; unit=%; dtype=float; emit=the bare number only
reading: 99
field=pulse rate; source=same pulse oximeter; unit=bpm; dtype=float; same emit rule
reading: 83
